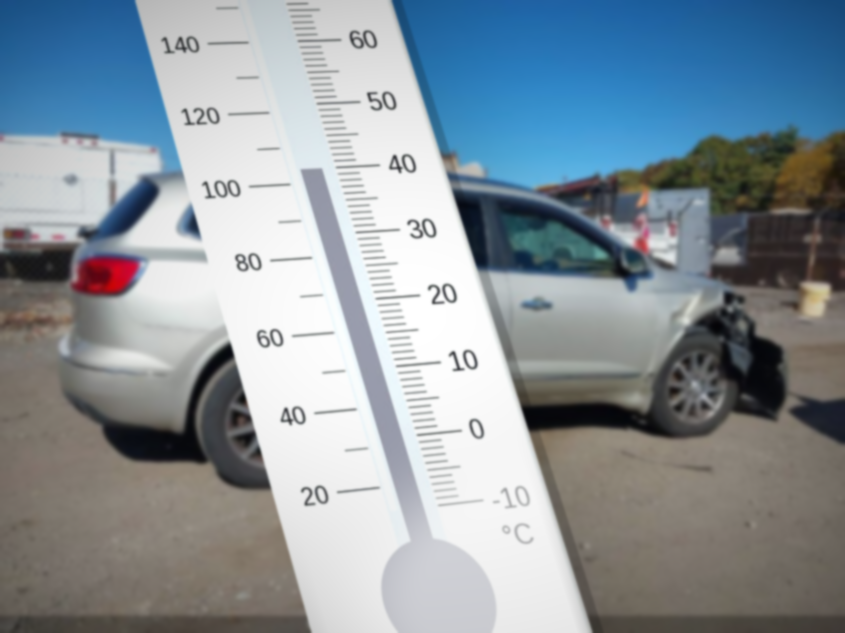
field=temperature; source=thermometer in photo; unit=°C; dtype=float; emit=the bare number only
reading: 40
